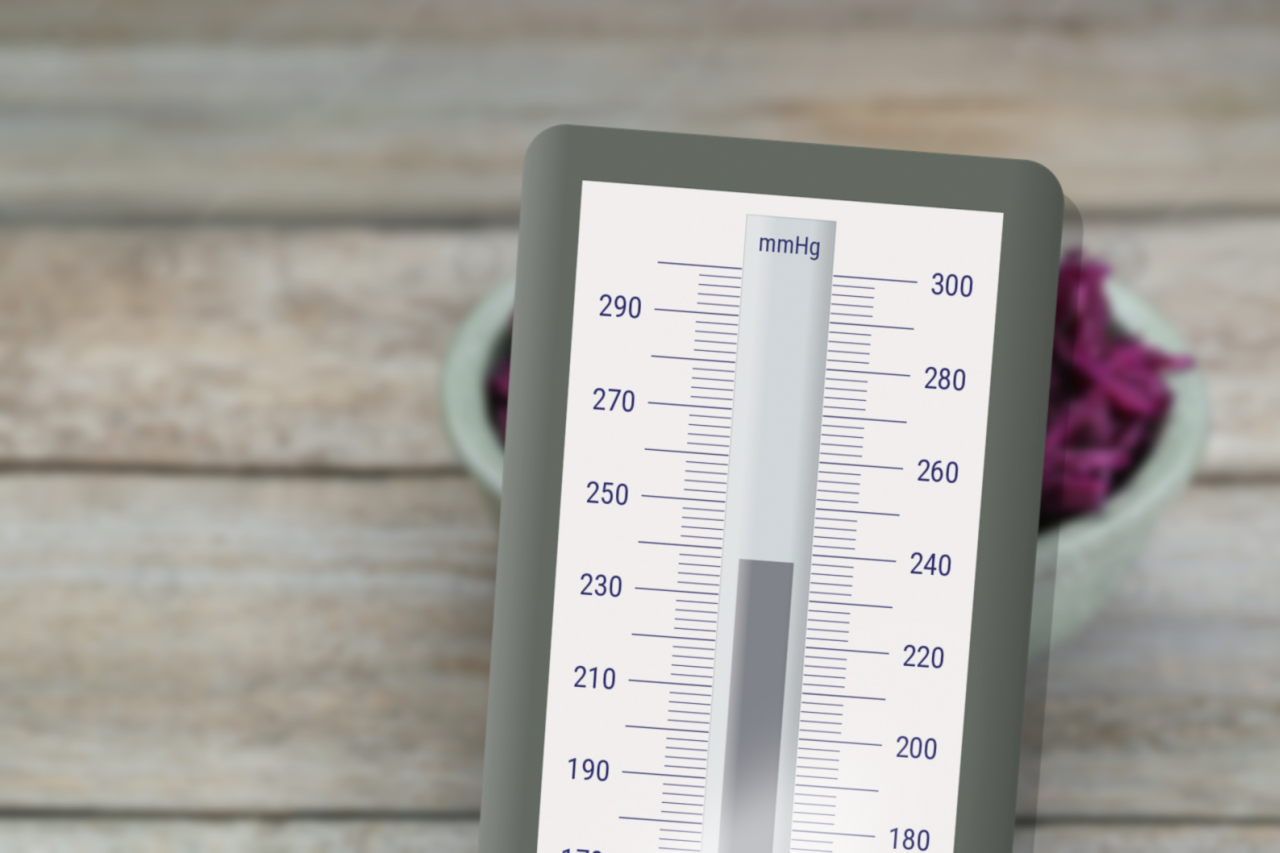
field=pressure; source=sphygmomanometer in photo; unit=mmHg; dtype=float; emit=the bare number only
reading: 238
